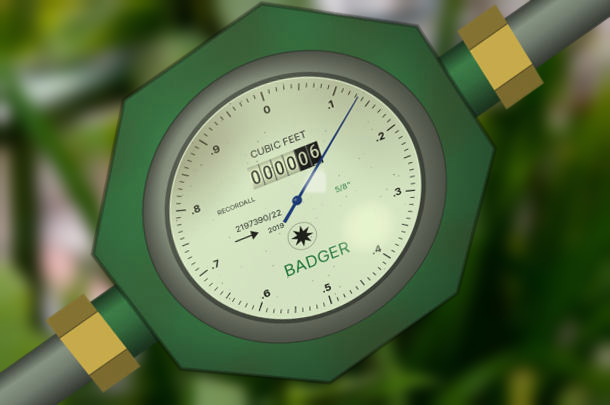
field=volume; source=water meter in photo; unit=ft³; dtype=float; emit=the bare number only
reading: 6.13
